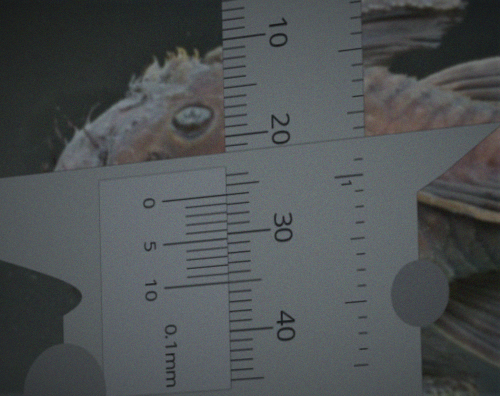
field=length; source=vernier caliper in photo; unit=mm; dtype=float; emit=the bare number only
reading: 26.0
